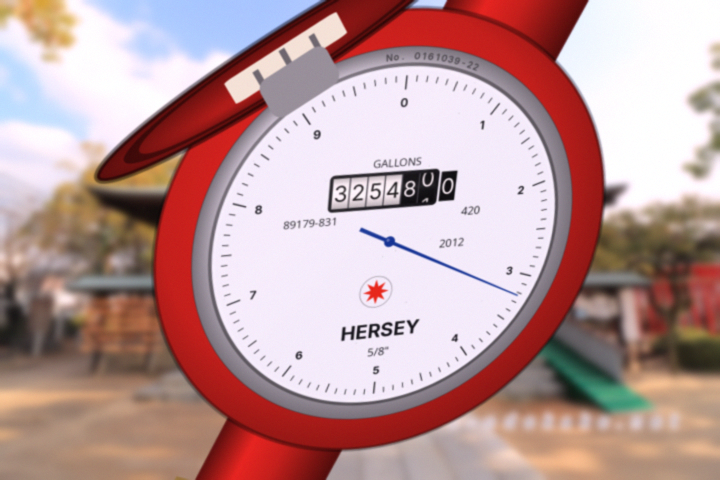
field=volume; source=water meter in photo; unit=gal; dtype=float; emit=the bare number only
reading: 3254803.2
